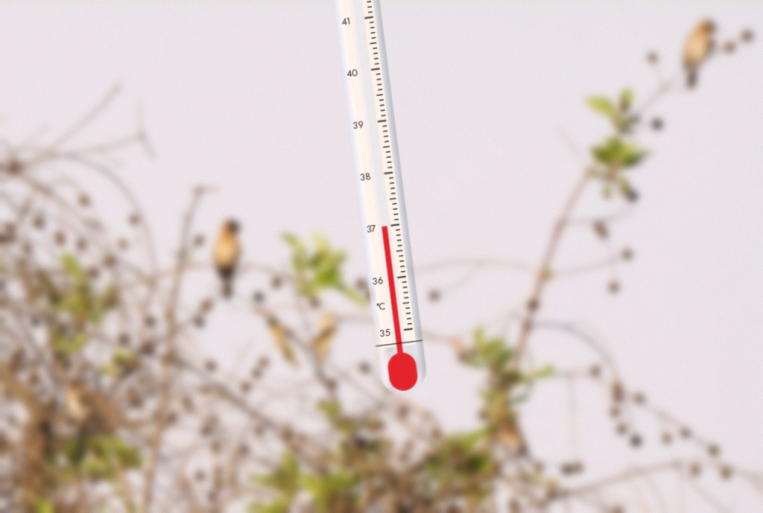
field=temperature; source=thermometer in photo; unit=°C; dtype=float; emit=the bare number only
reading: 37
